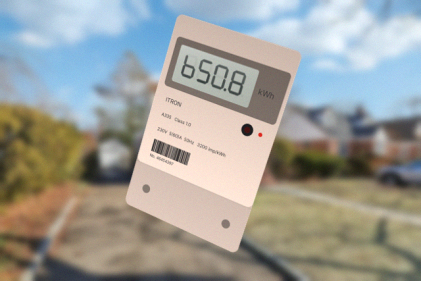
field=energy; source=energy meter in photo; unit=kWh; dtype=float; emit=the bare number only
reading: 650.8
